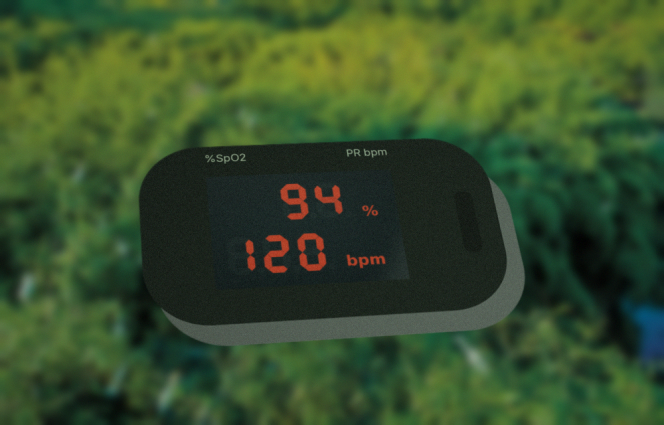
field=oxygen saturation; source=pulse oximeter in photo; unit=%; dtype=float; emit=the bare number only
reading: 94
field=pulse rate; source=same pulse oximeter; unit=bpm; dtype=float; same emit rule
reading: 120
